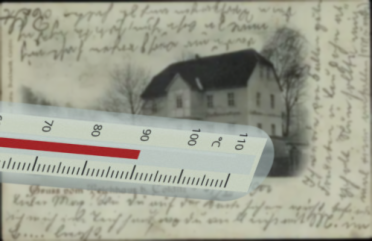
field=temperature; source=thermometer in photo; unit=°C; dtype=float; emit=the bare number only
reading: 90
